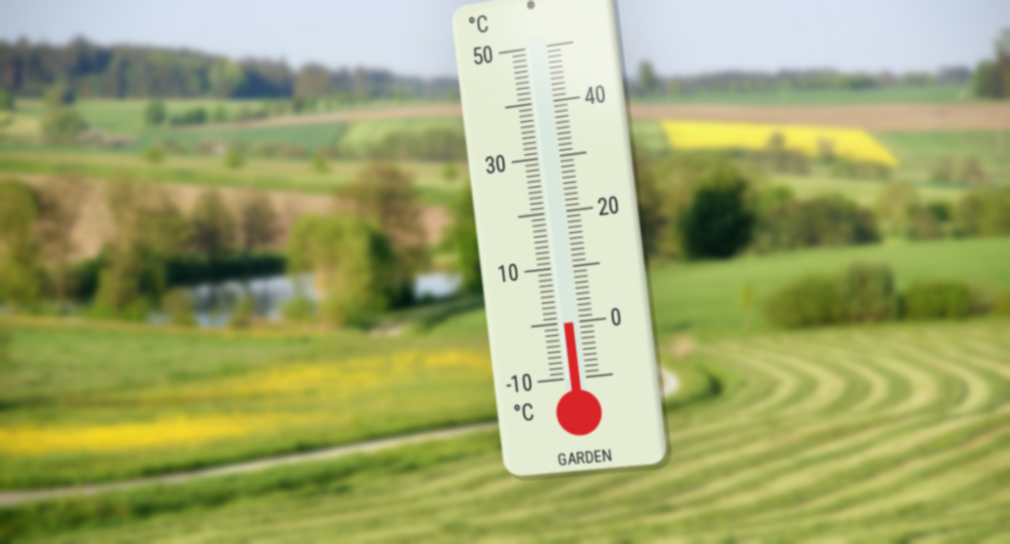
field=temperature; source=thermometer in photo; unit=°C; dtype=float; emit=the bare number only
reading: 0
